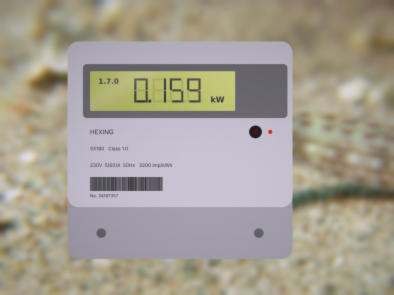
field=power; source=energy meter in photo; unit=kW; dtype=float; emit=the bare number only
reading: 0.159
